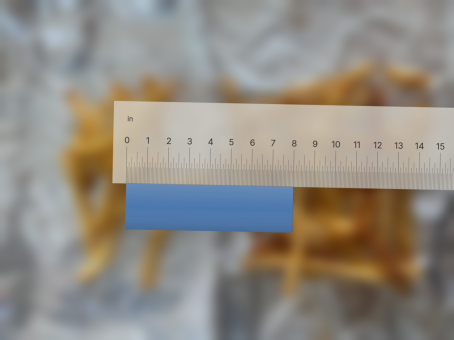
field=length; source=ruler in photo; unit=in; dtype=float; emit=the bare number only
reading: 8
